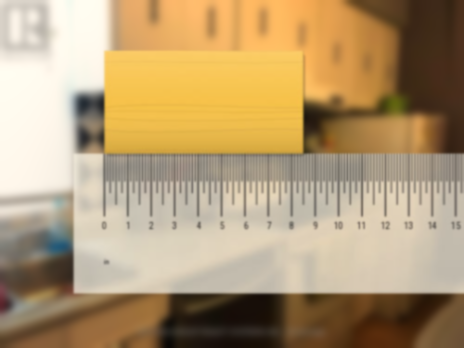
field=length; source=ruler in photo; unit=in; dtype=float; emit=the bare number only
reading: 8.5
